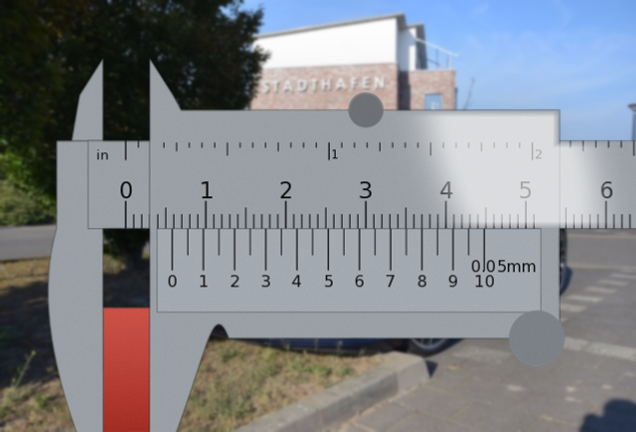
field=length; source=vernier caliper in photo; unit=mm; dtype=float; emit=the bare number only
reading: 5.8
